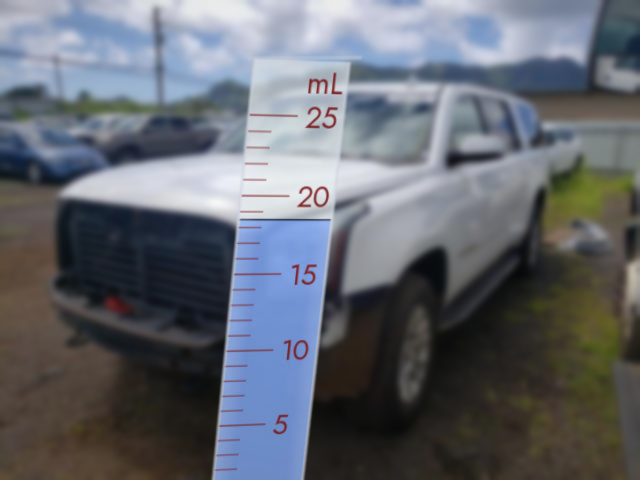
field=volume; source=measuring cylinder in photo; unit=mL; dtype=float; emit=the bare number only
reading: 18.5
